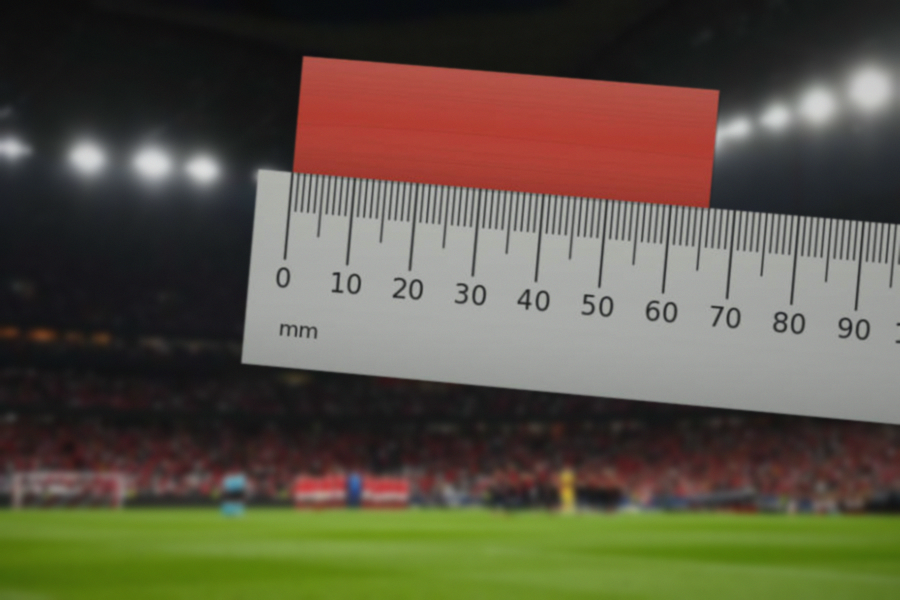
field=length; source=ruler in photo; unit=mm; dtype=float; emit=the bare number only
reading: 66
